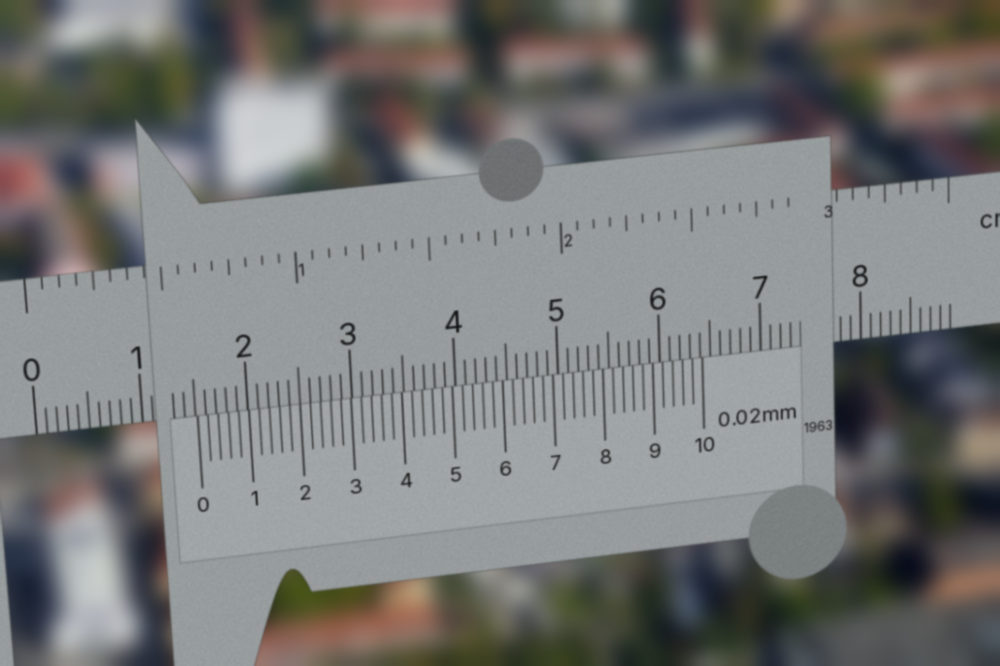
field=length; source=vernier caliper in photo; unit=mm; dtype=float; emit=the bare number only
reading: 15.2
